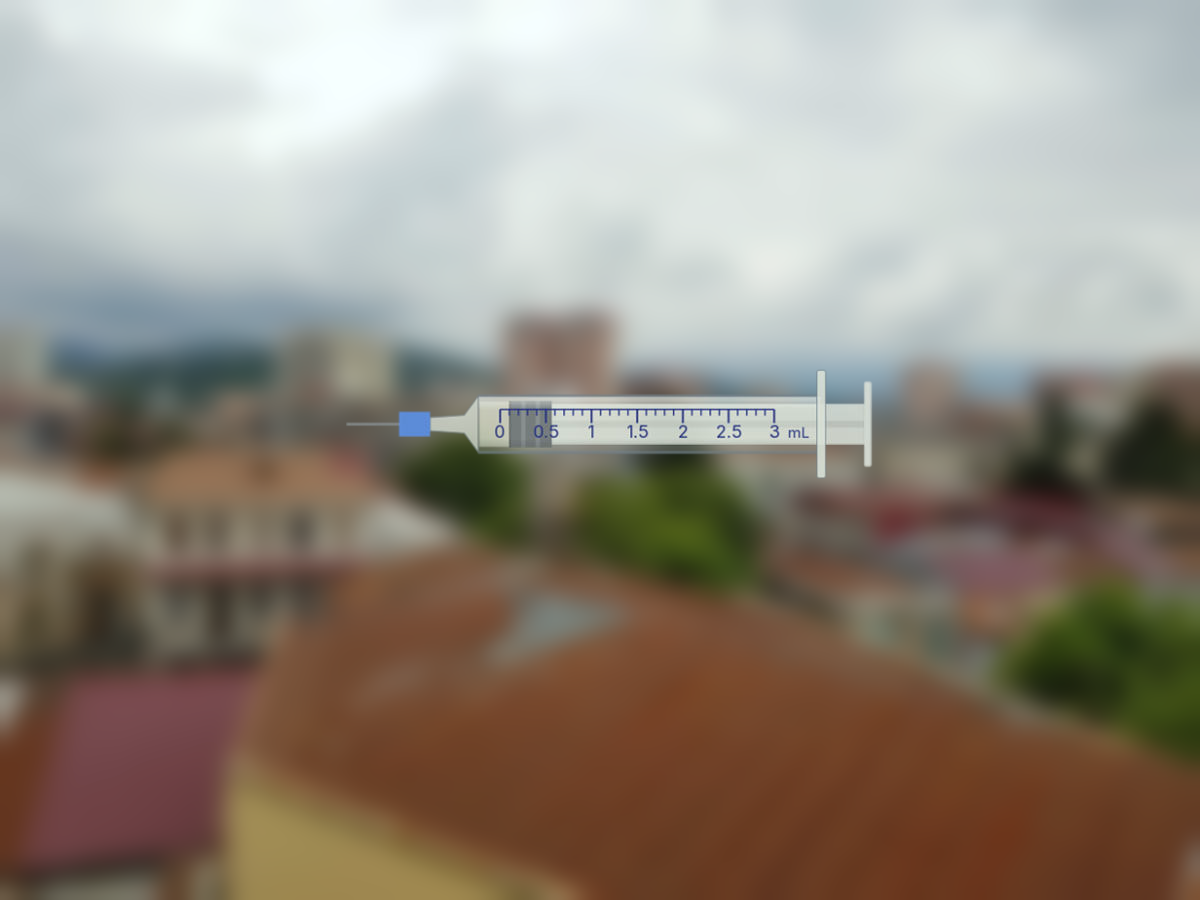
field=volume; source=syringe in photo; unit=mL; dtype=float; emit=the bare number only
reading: 0.1
